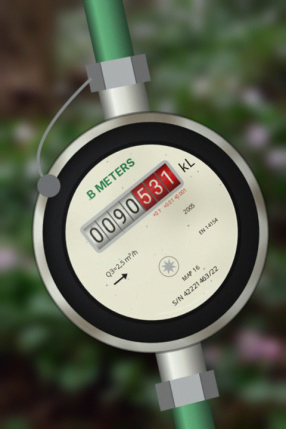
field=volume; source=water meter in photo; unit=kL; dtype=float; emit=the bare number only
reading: 90.531
